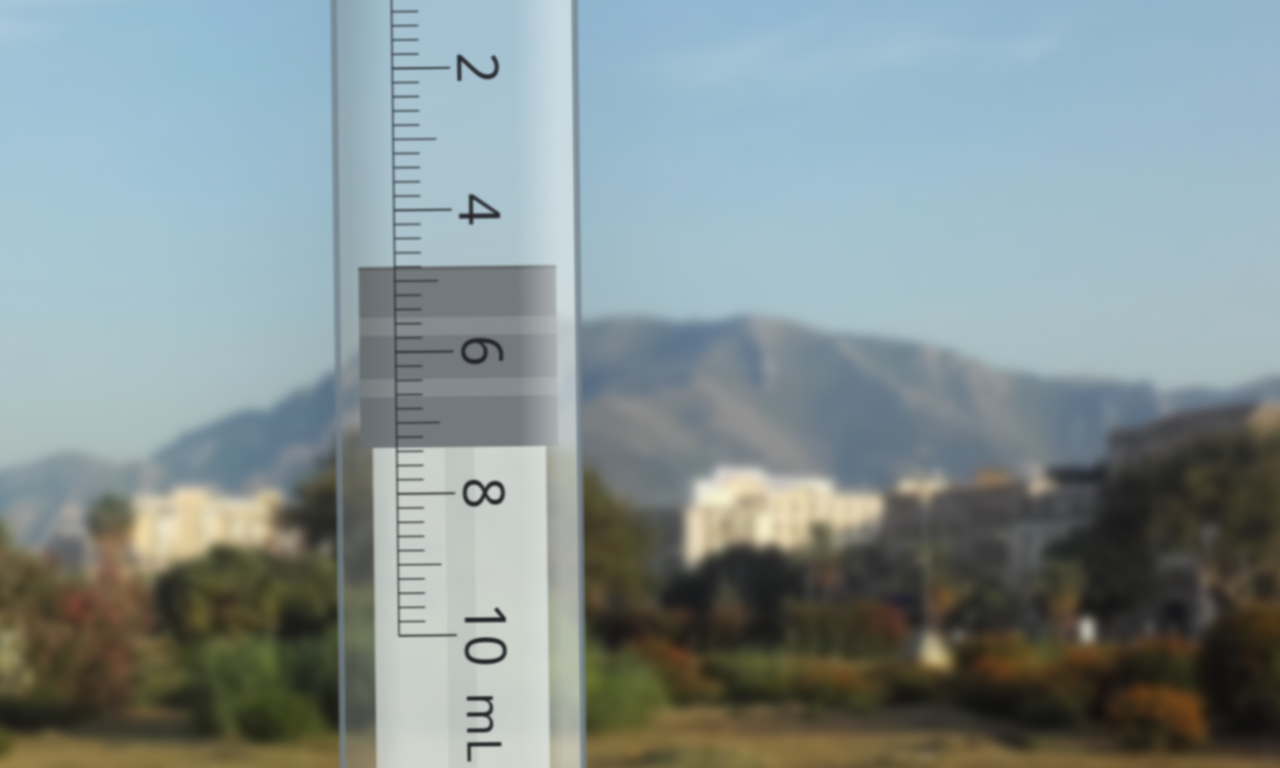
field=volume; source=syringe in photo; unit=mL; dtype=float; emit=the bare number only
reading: 4.8
